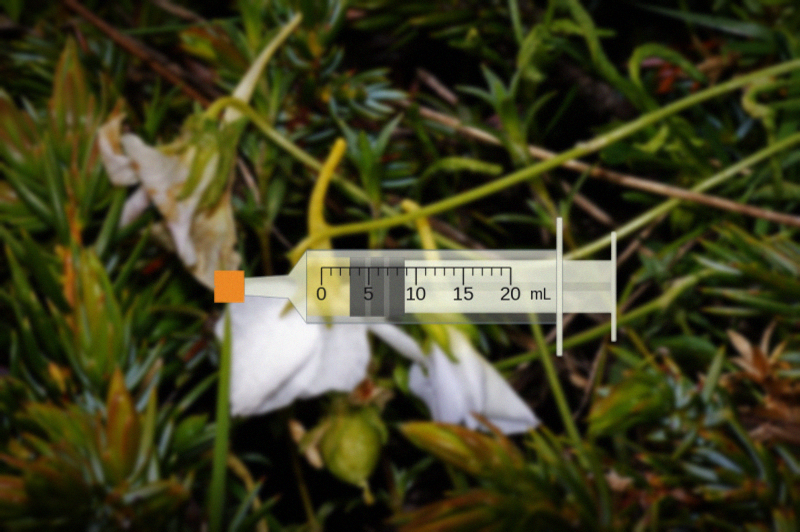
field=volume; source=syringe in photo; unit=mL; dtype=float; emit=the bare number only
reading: 3
